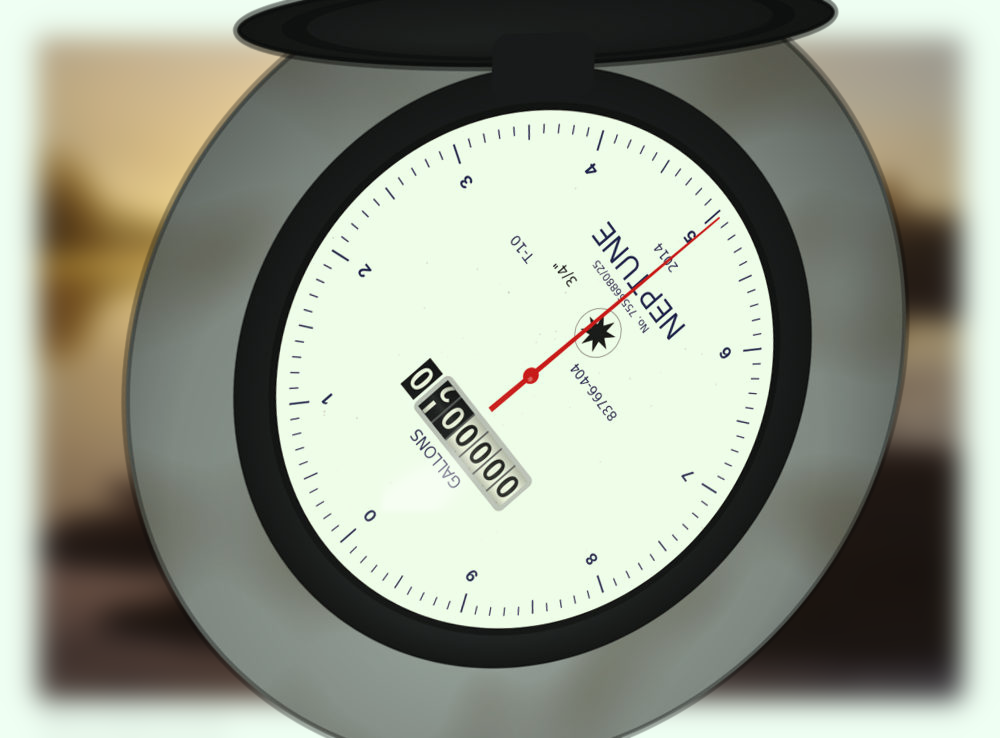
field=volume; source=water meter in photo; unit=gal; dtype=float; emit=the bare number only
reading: 15.0
